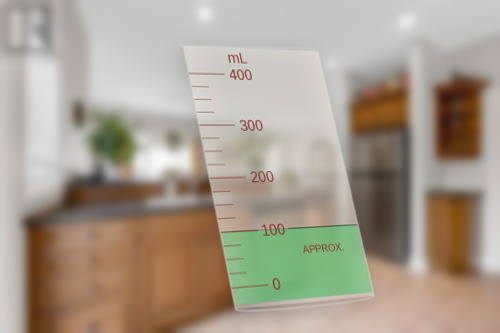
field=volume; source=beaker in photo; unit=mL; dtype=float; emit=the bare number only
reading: 100
